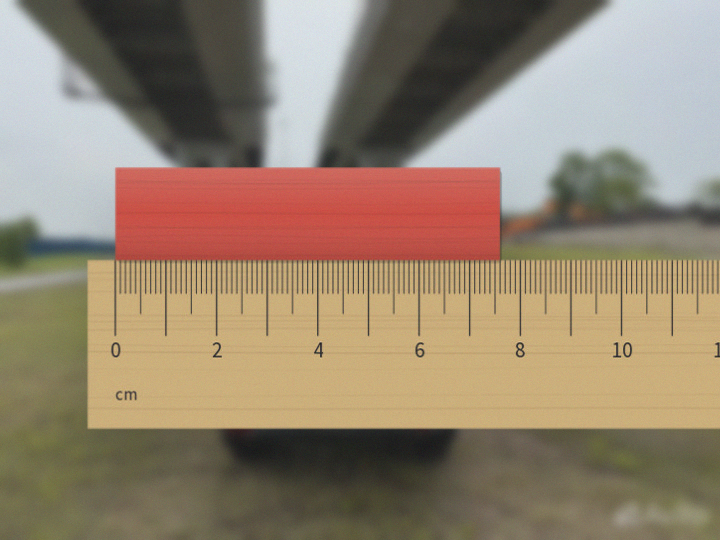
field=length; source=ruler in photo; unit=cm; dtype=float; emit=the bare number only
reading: 7.6
